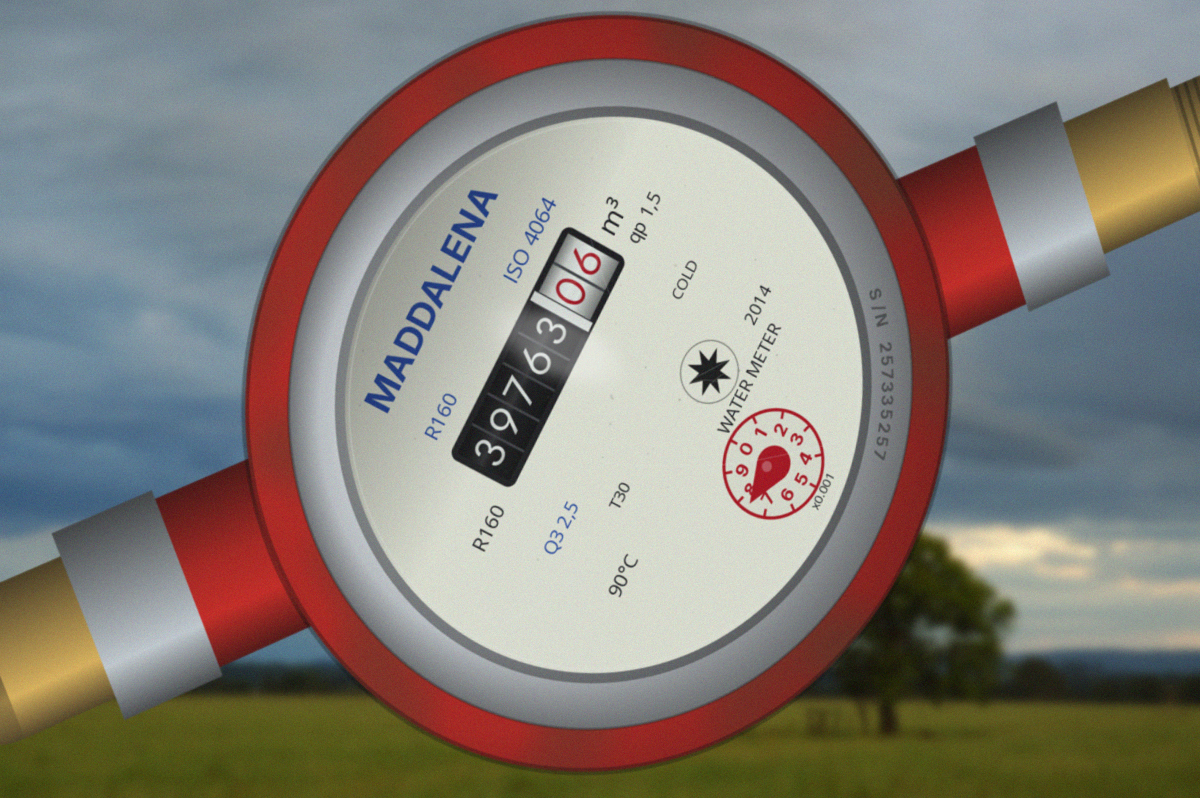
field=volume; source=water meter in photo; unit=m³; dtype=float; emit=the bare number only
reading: 39763.067
